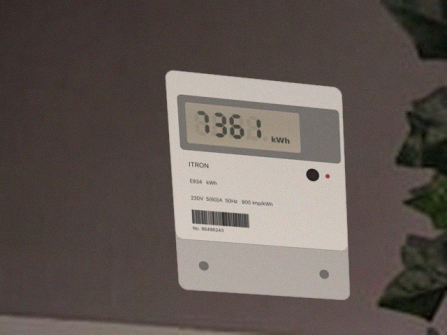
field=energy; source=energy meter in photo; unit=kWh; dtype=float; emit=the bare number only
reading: 7361
